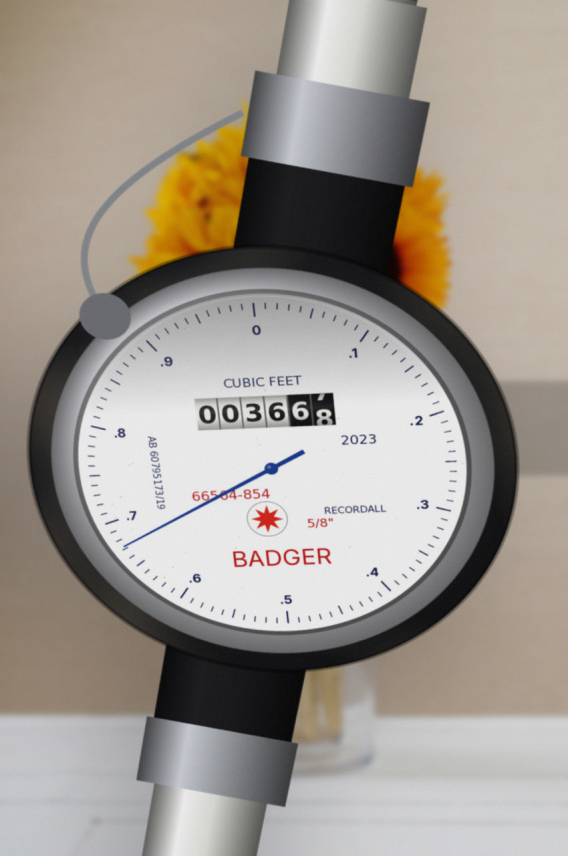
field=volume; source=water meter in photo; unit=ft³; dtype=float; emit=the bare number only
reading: 3667.67
